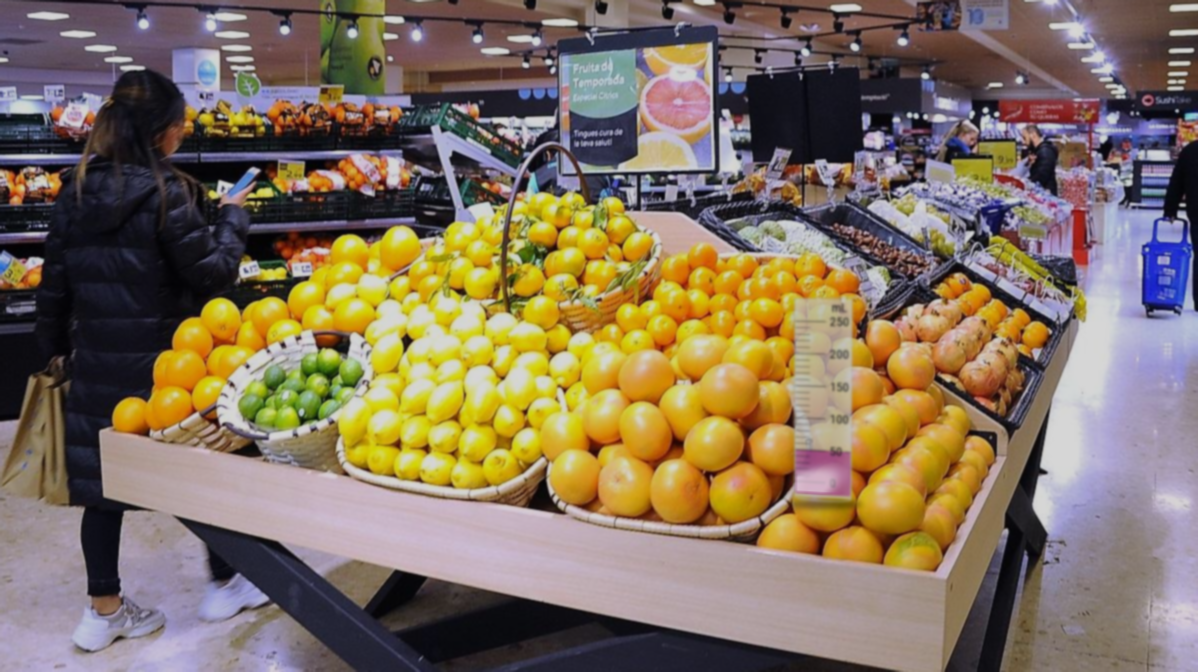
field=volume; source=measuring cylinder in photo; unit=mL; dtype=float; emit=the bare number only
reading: 50
